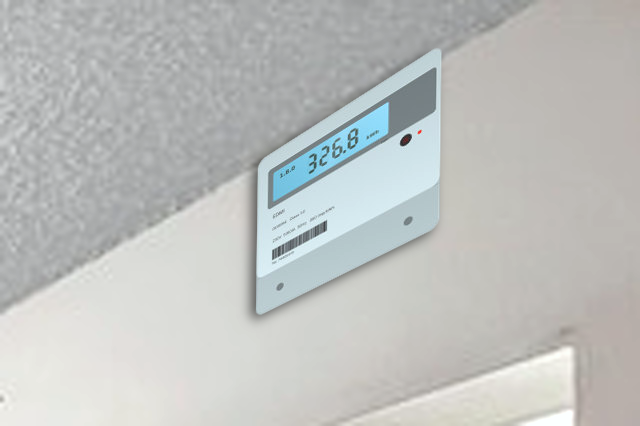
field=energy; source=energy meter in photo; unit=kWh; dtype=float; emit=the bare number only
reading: 326.8
